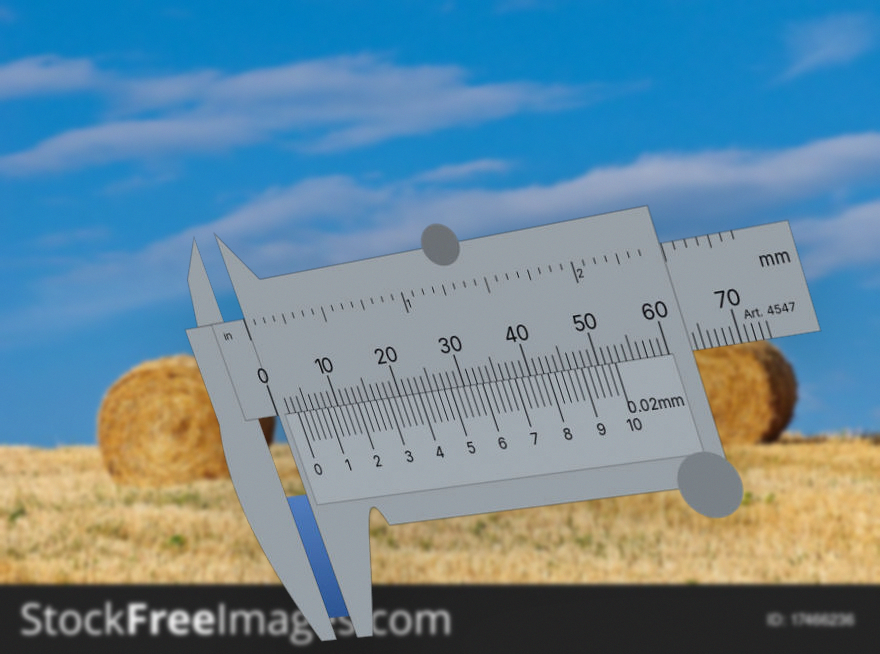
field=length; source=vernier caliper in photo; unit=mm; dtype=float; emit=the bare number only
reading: 3.4
